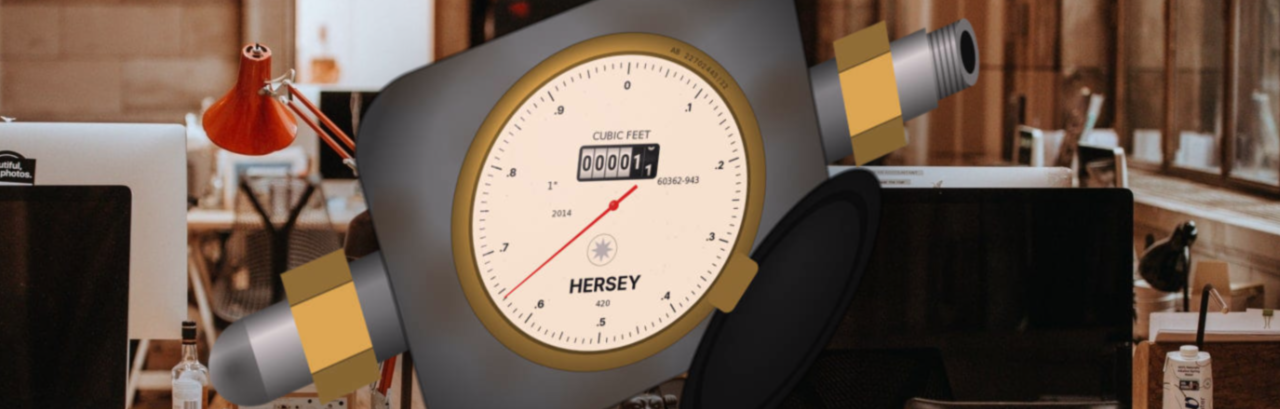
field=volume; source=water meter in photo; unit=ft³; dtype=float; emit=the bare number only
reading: 10.64
